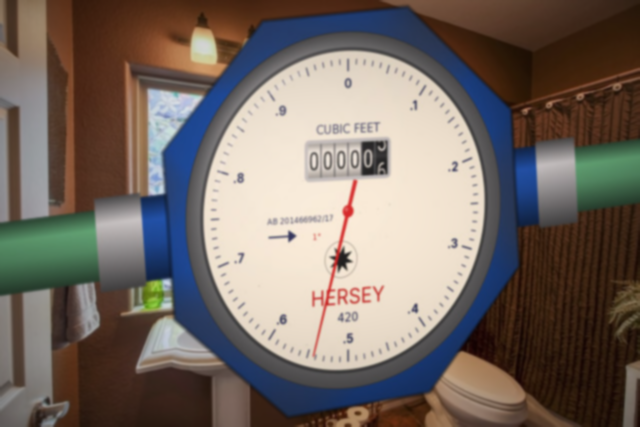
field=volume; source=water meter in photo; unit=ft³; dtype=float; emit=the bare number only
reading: 5.54
